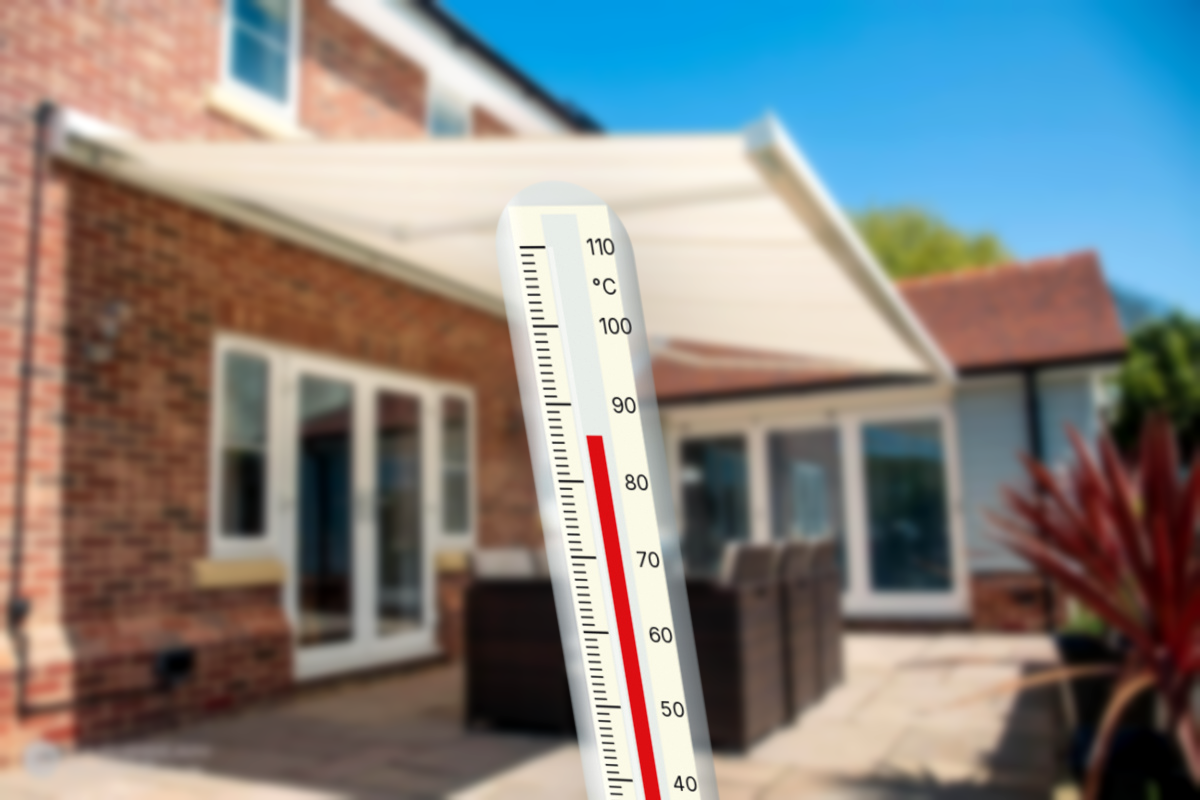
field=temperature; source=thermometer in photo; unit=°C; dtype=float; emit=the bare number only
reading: 86
